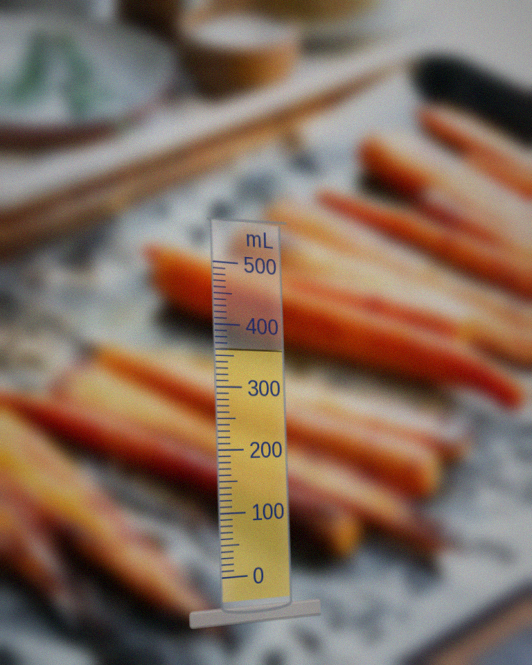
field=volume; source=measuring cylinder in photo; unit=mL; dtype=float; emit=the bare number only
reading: 360
